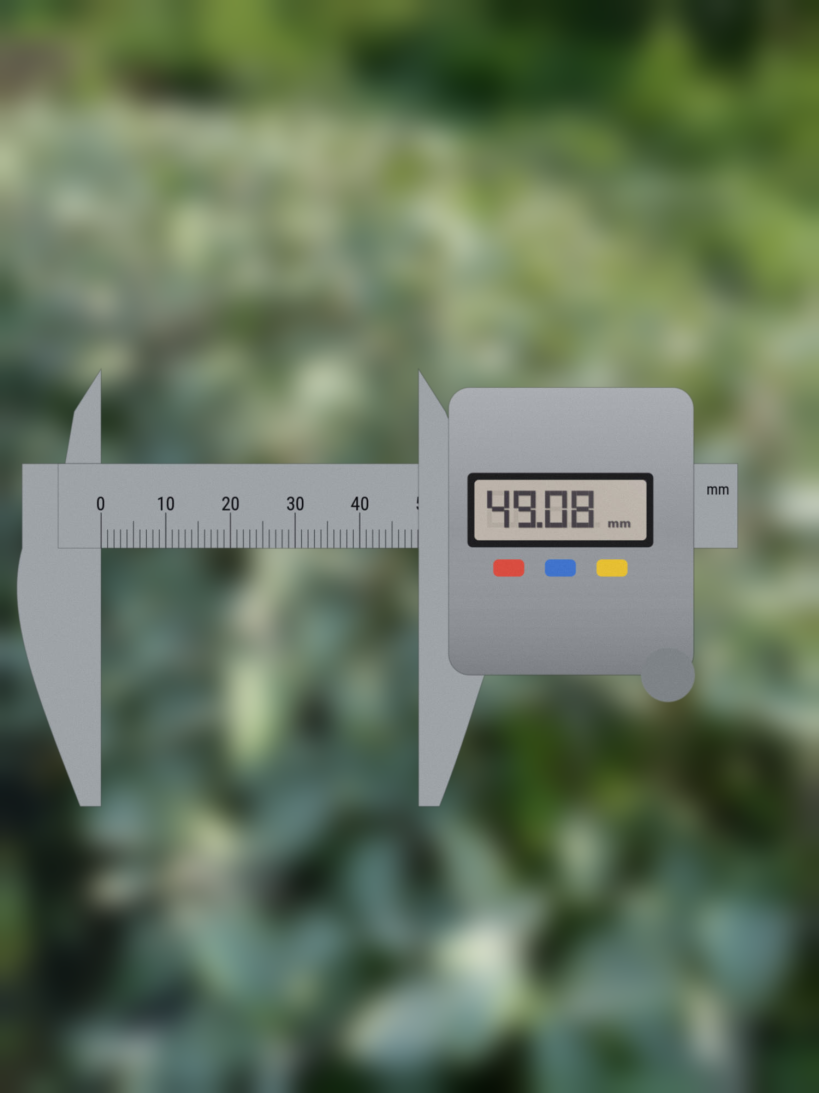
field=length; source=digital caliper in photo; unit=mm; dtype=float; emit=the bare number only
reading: 49.08
